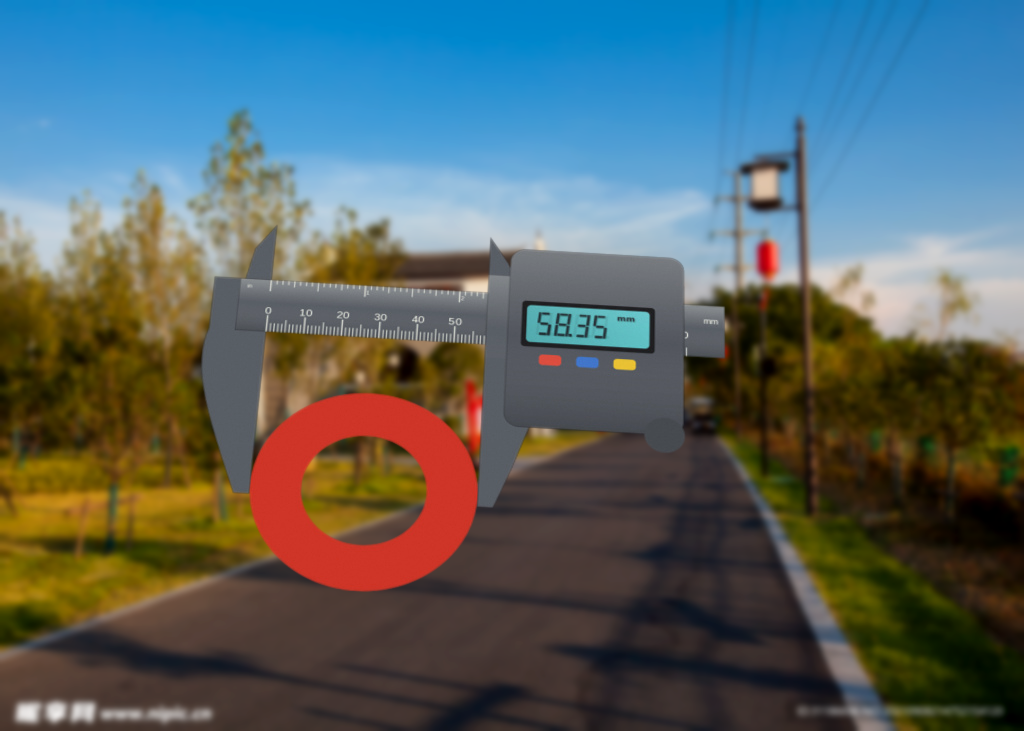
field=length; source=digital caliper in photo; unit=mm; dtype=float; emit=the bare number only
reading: 58.35
